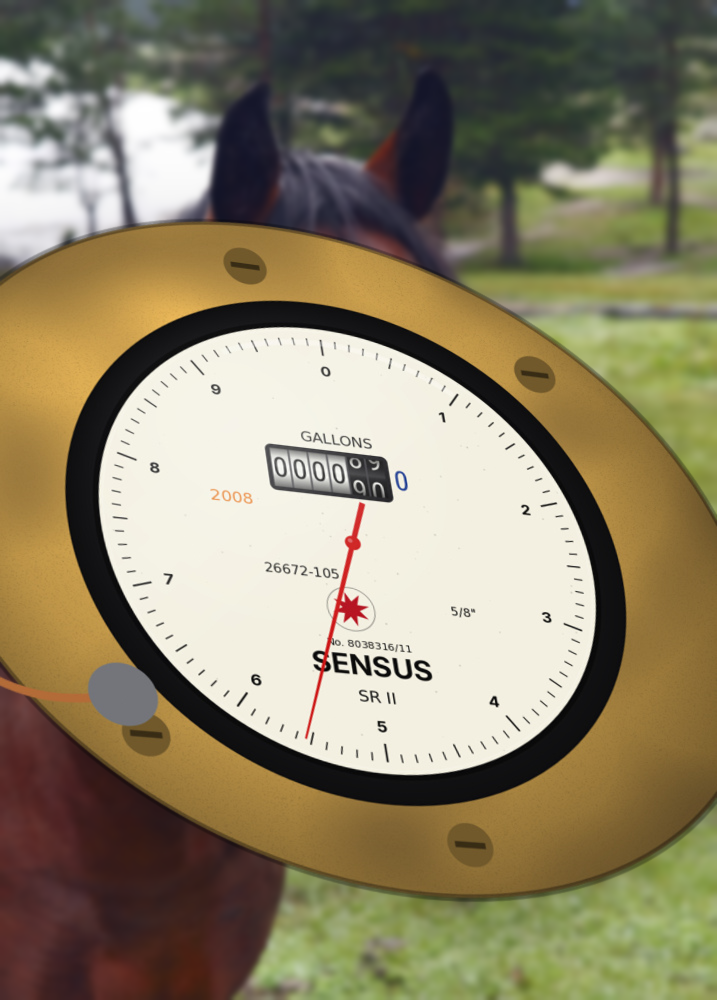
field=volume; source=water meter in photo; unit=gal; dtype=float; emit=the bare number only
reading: 895.5
